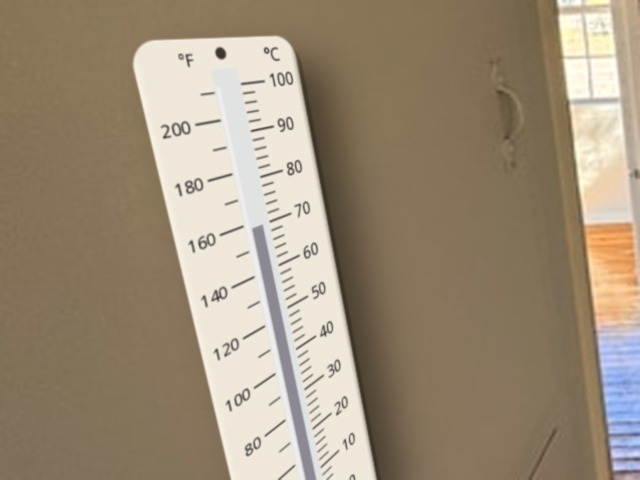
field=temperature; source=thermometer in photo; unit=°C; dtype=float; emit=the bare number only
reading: 70
